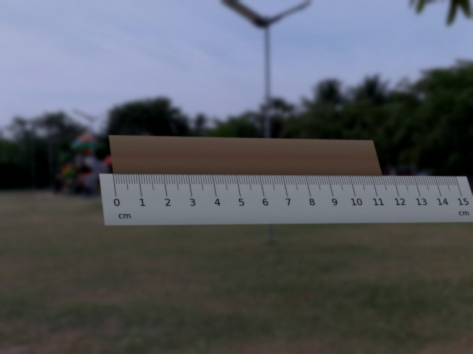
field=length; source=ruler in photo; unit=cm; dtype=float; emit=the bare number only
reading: 11.5
